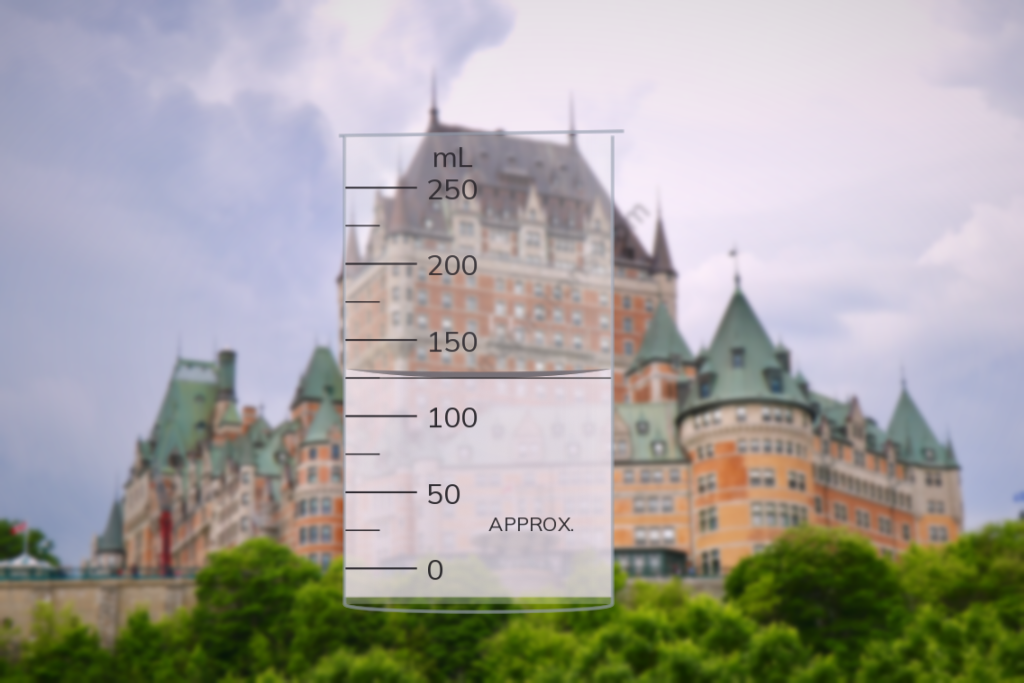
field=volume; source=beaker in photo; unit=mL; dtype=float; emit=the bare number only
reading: 125
